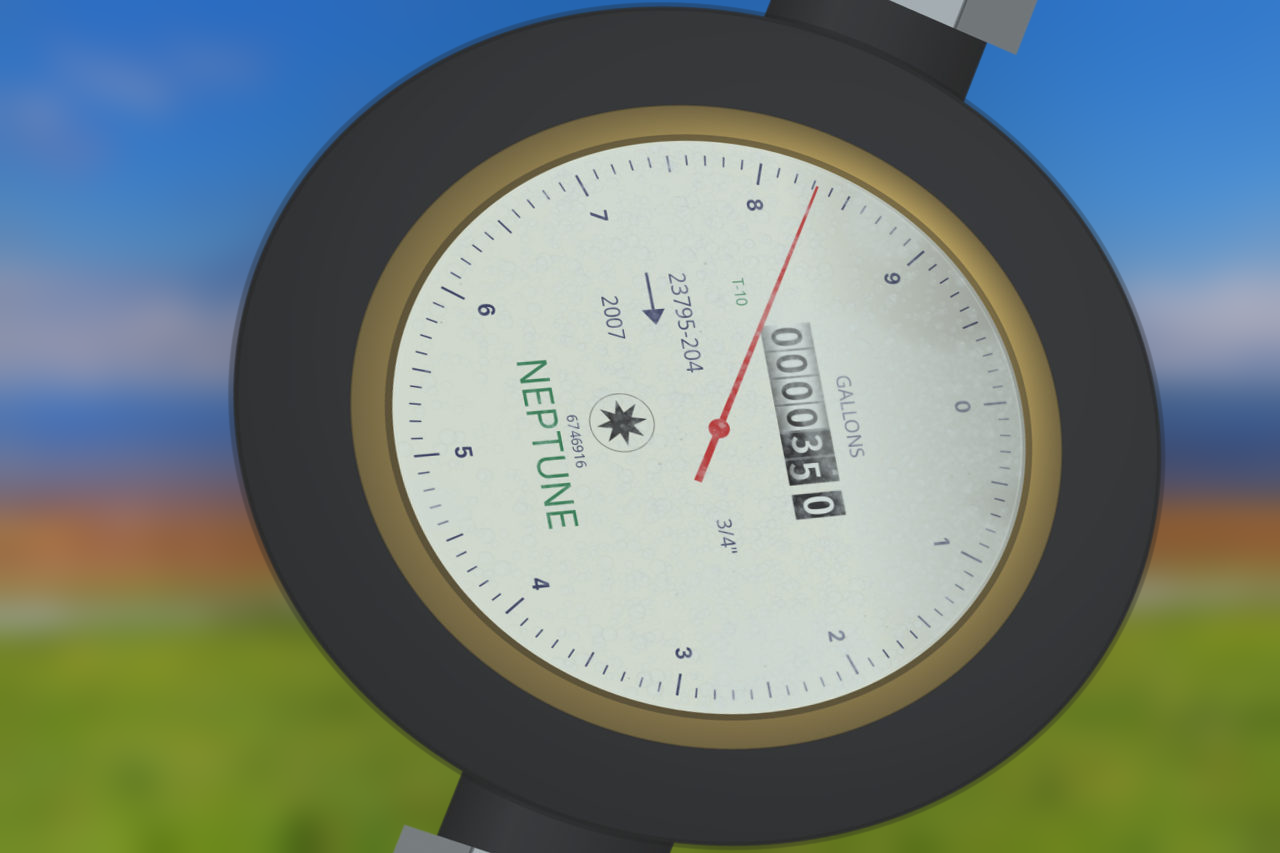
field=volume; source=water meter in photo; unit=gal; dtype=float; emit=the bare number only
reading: 348.3
